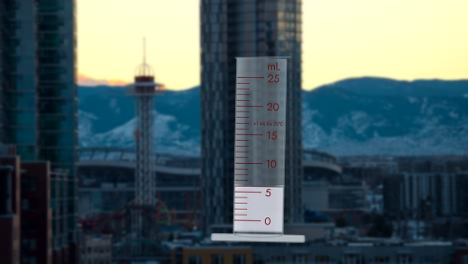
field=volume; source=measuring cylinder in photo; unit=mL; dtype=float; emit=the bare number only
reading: 6
